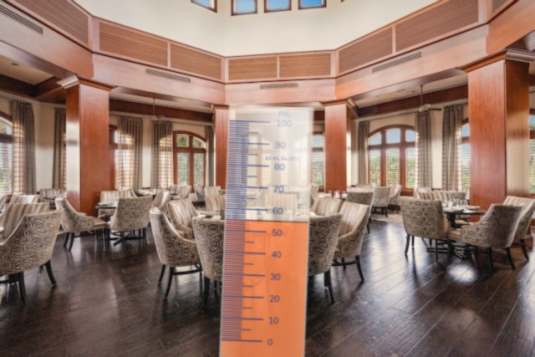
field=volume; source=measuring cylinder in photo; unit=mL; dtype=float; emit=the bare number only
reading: 55
